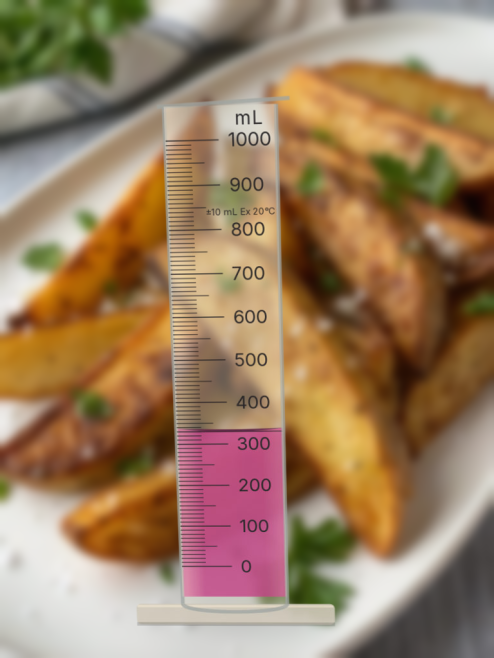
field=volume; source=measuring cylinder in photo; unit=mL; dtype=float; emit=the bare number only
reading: 330
